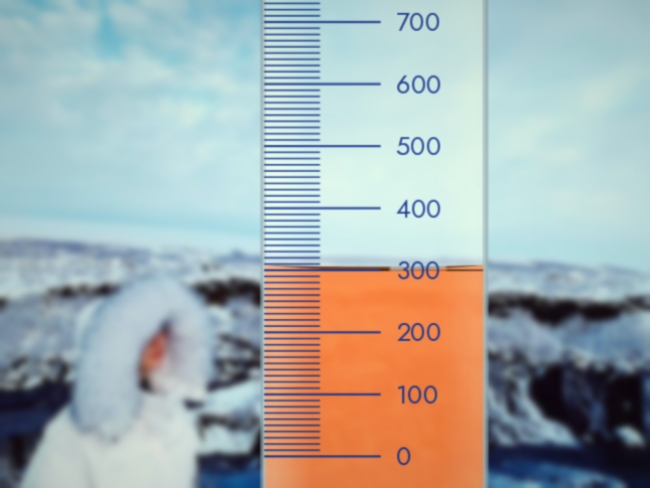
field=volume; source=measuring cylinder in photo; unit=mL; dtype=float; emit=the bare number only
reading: 300
